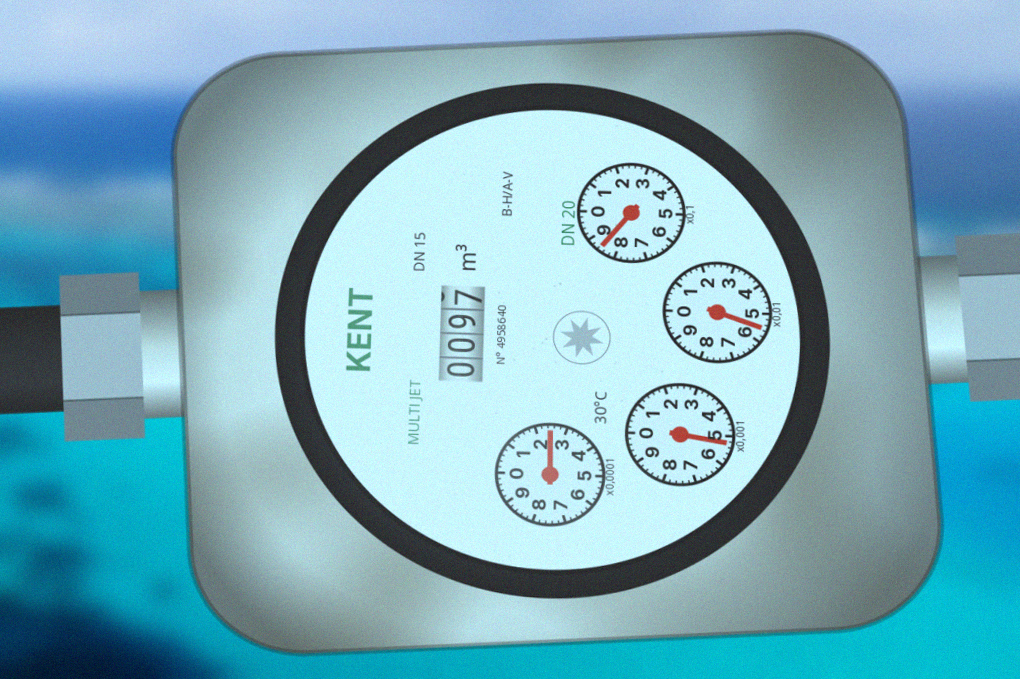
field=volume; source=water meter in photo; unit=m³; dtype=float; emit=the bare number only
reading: 96.8552
